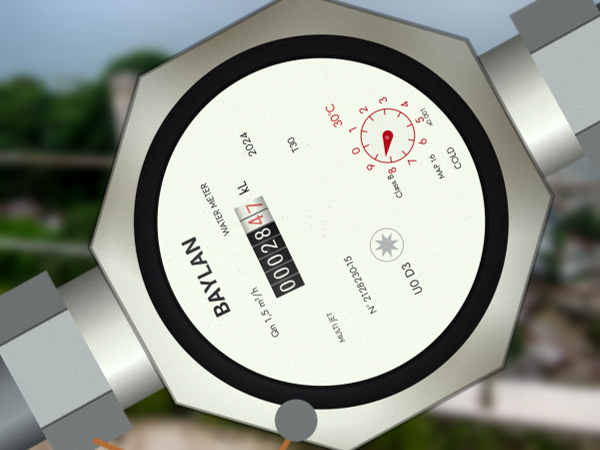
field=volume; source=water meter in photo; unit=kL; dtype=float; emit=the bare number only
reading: 28.468
